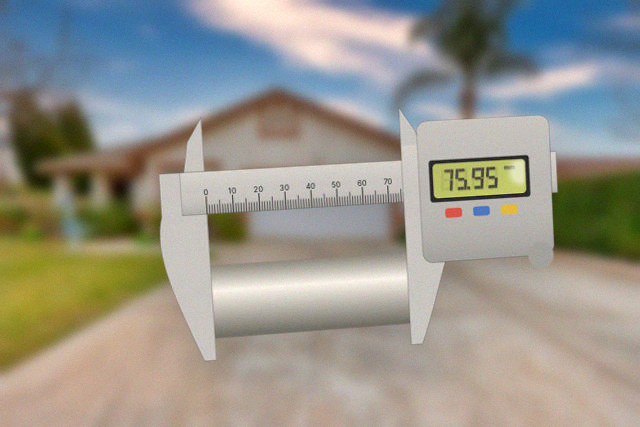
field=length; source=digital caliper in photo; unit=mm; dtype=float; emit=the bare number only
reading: 75.95
